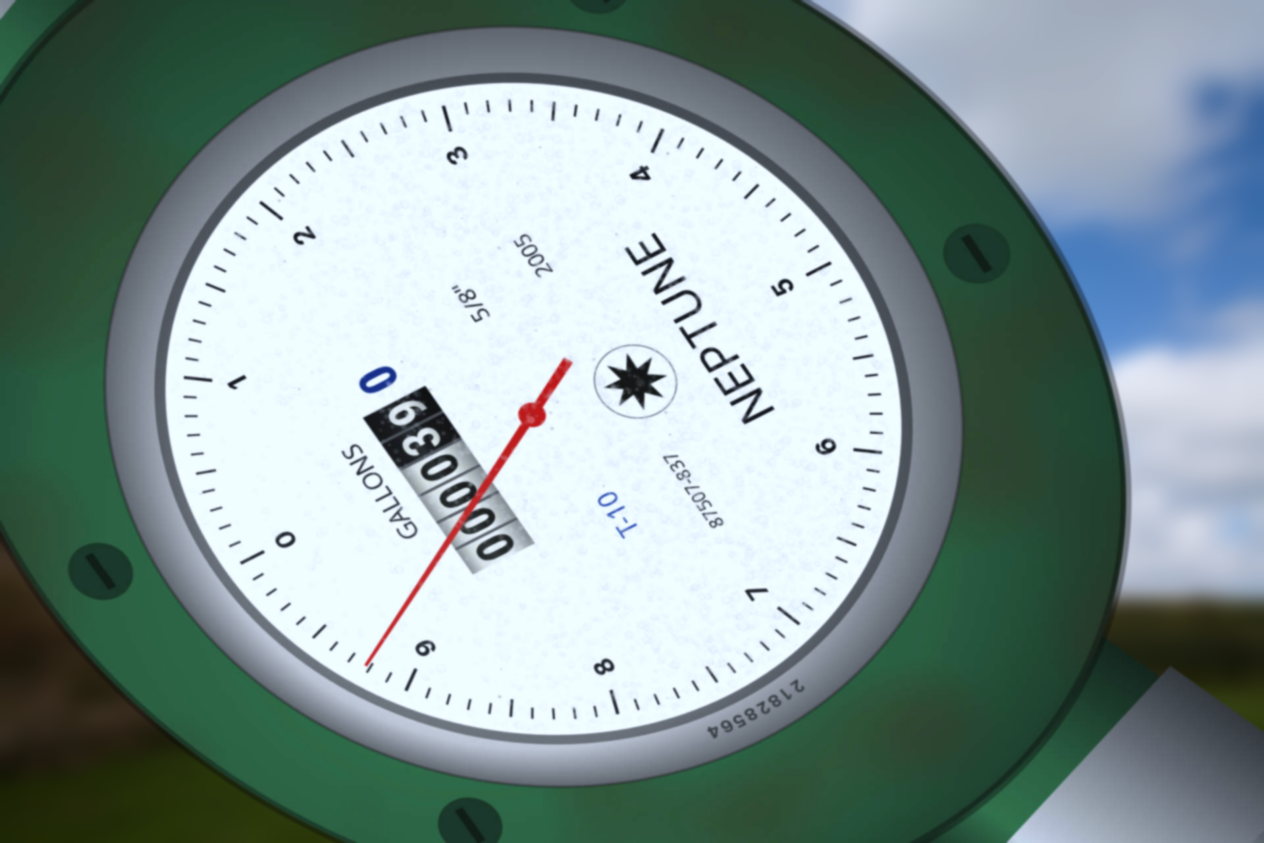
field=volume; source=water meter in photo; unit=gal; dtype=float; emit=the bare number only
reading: 389.2
